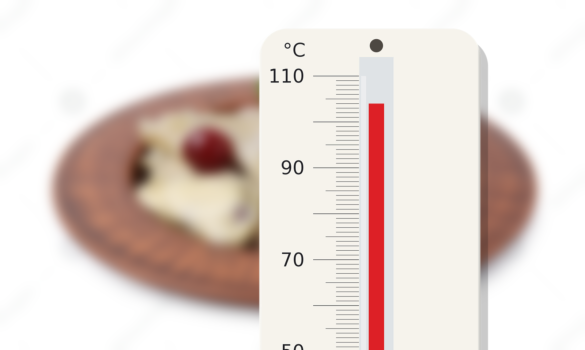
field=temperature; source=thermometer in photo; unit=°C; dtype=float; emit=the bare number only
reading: 104
